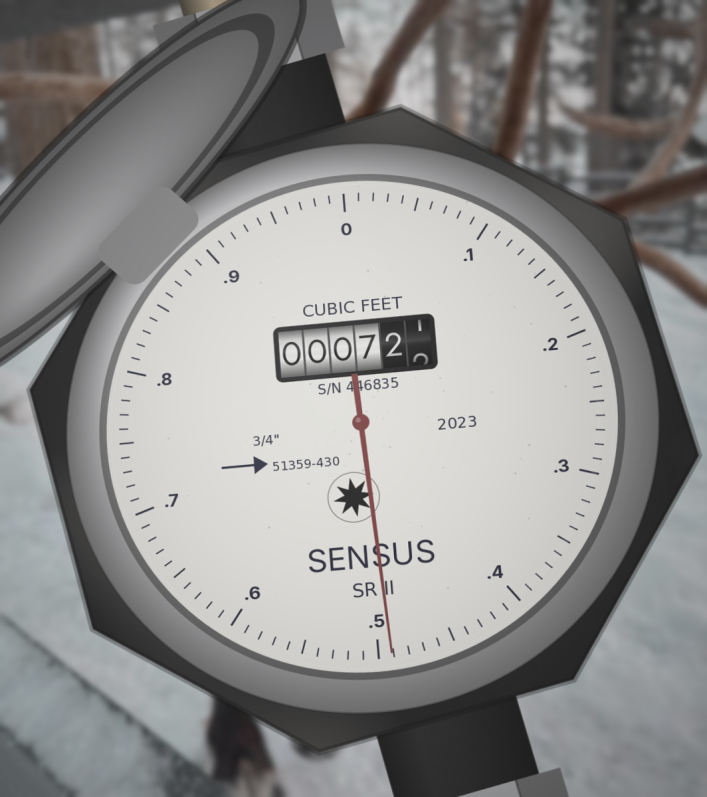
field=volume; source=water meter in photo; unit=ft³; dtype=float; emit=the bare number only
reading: 721.49
